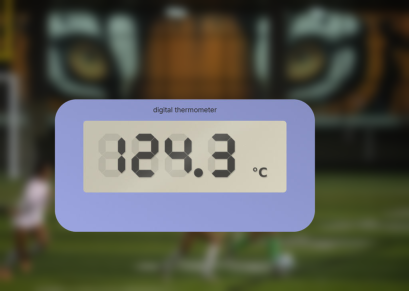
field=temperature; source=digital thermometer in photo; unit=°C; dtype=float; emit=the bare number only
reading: 124.3
